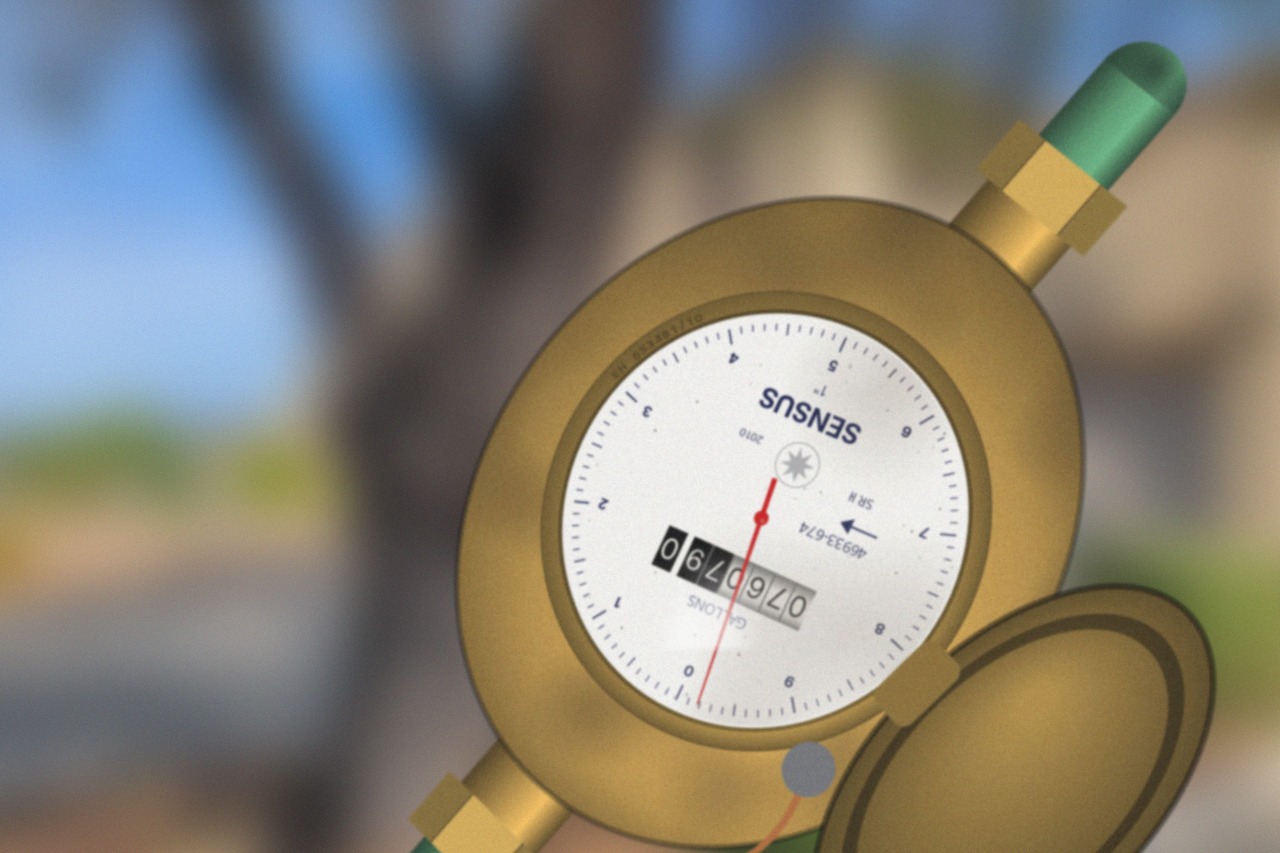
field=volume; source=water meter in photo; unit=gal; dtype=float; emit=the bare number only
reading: 760789.8
